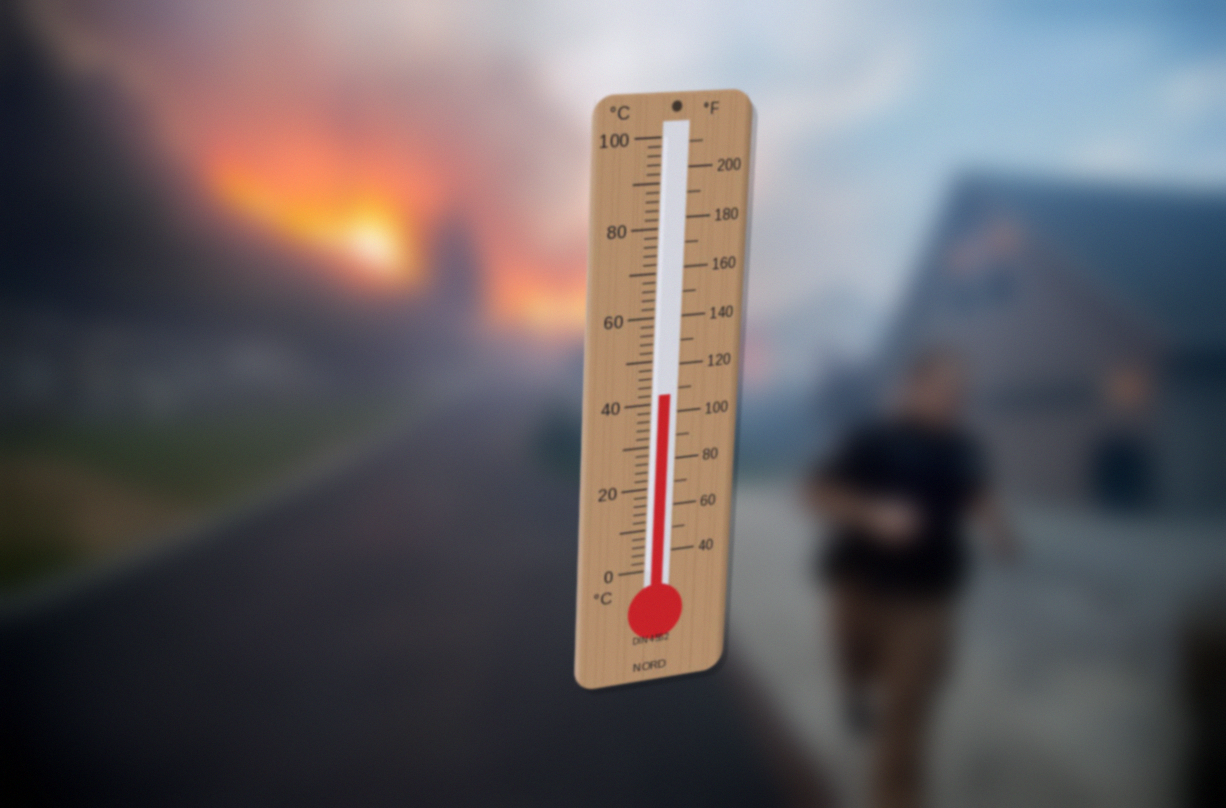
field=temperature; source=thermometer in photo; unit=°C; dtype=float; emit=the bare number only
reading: 42
